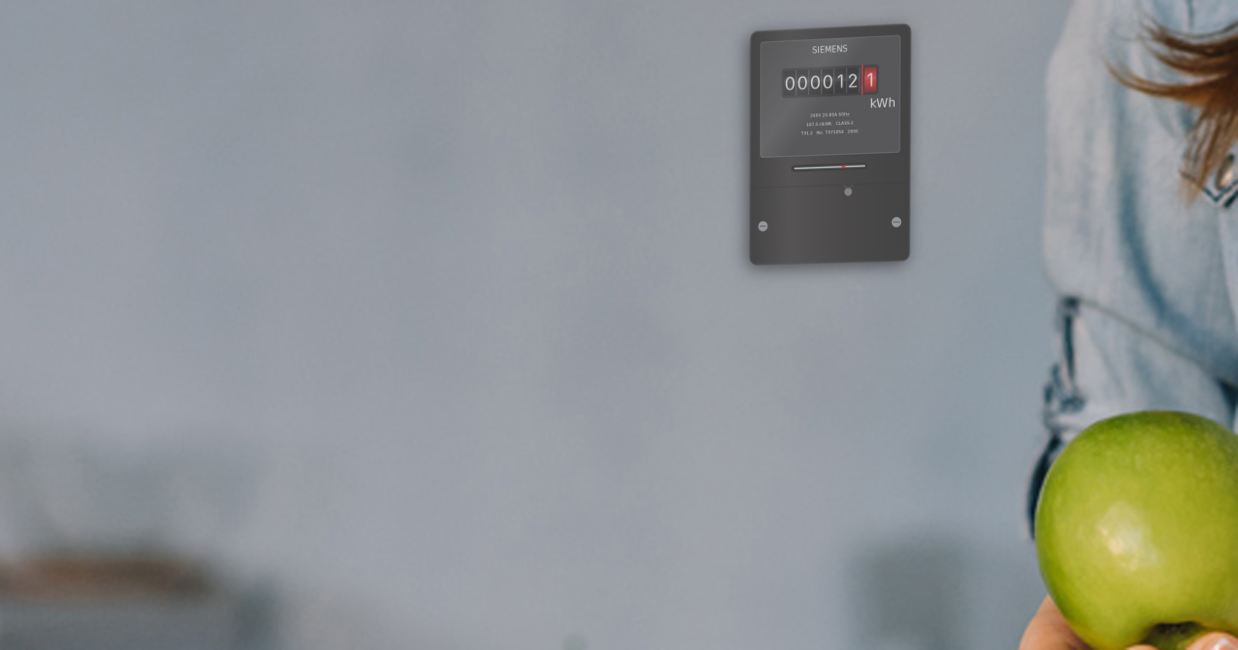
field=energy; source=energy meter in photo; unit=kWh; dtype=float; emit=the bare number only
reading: 12.1
